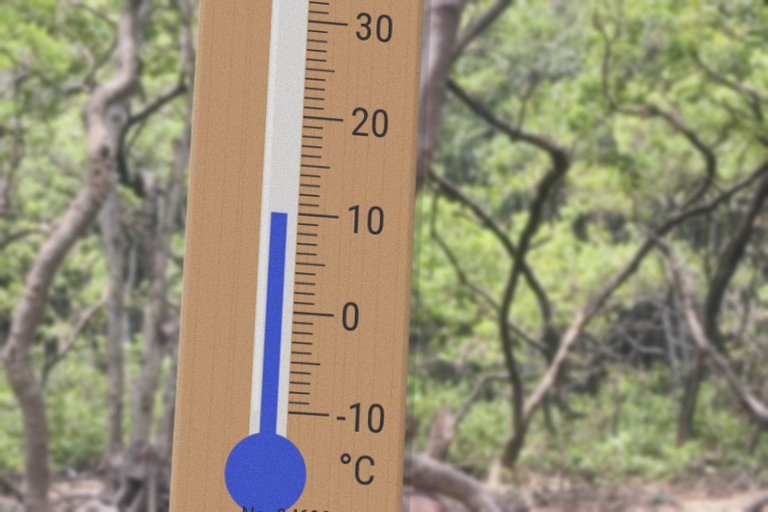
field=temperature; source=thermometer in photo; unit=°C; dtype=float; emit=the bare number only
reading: 10
